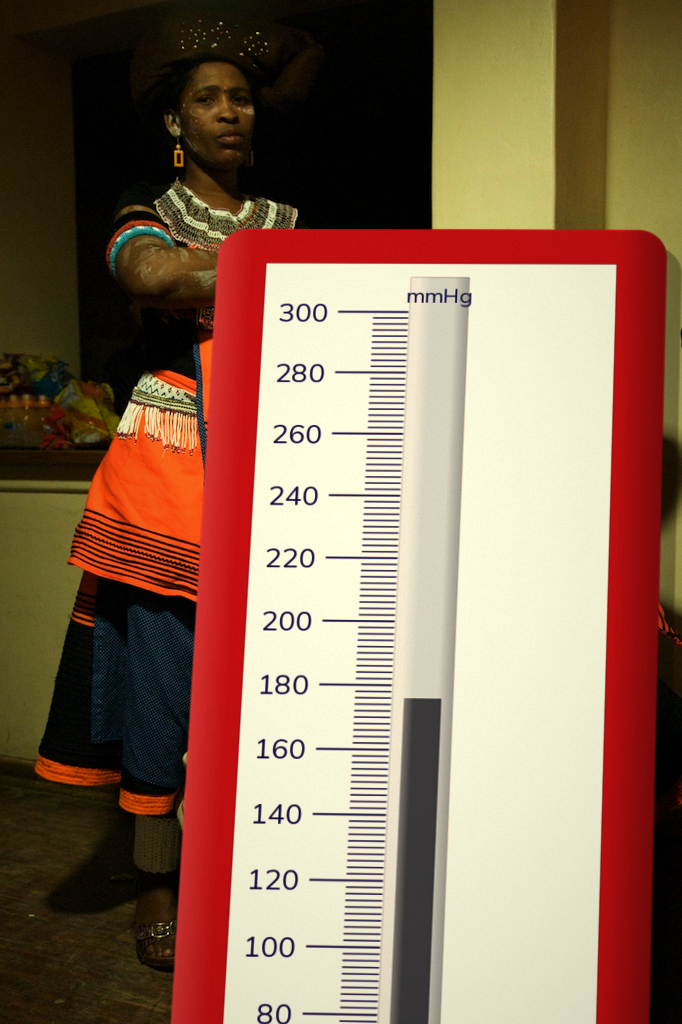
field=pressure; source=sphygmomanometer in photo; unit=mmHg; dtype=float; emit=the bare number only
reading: 176
